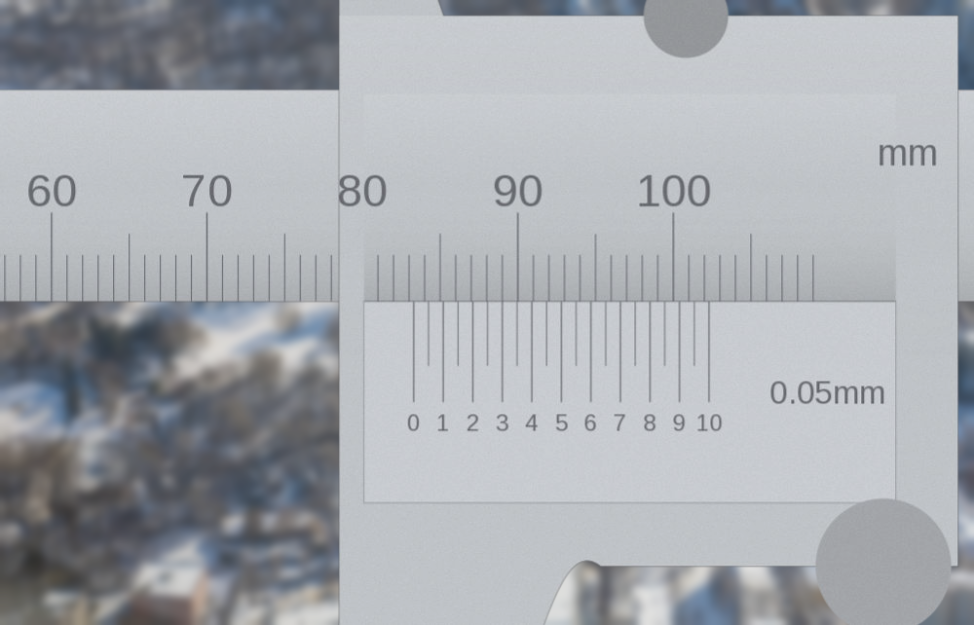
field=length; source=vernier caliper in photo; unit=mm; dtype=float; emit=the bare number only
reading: 83.3
